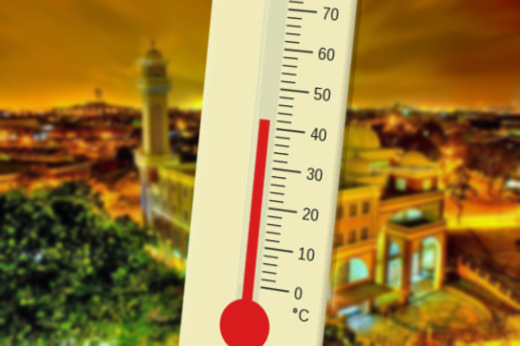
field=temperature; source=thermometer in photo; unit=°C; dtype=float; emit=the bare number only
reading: 42
